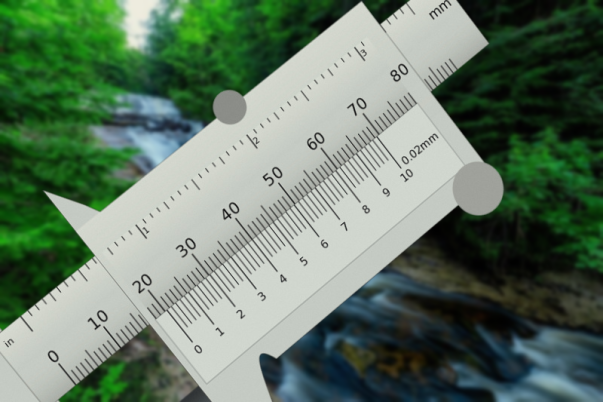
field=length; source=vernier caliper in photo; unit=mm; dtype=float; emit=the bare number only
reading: 20.4
